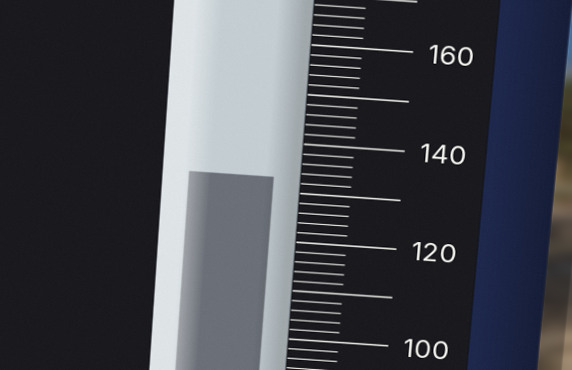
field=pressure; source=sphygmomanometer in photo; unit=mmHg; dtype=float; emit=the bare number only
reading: 133
